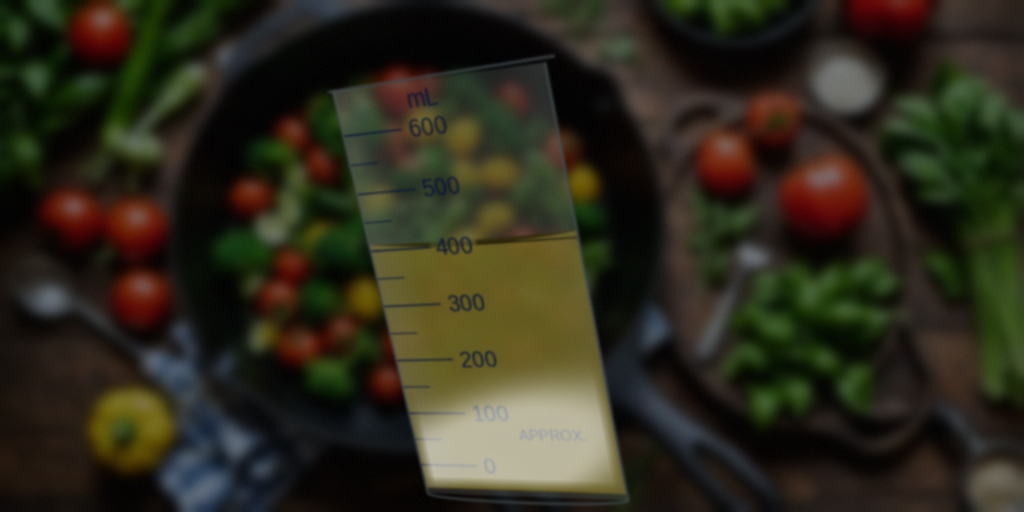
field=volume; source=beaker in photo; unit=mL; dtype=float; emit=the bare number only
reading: 400
